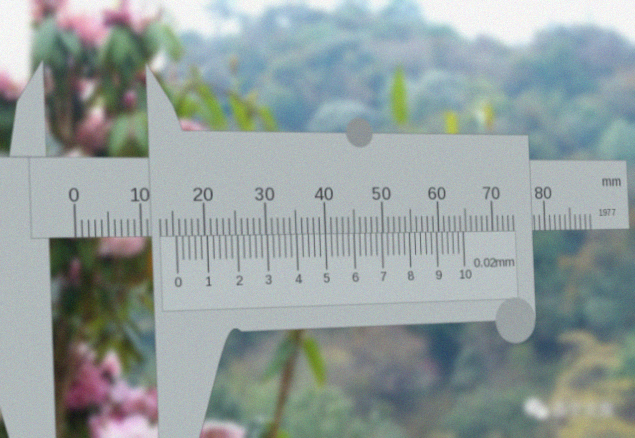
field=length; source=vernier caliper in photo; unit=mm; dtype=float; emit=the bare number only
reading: 15.5
